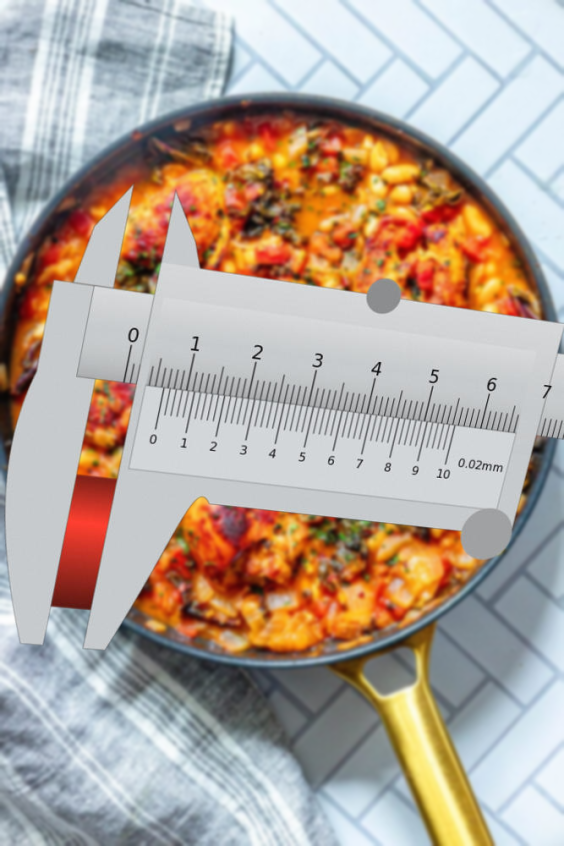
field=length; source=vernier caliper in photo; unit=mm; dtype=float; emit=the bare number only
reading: 6.4
